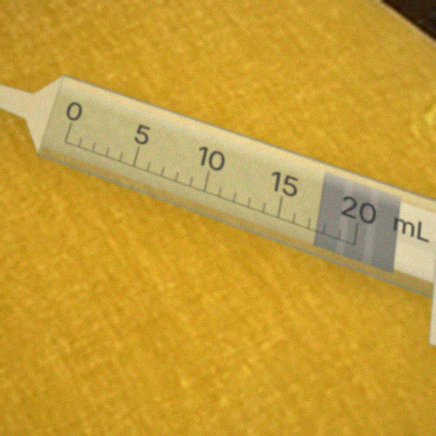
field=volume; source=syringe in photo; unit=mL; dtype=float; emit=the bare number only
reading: 17.5
